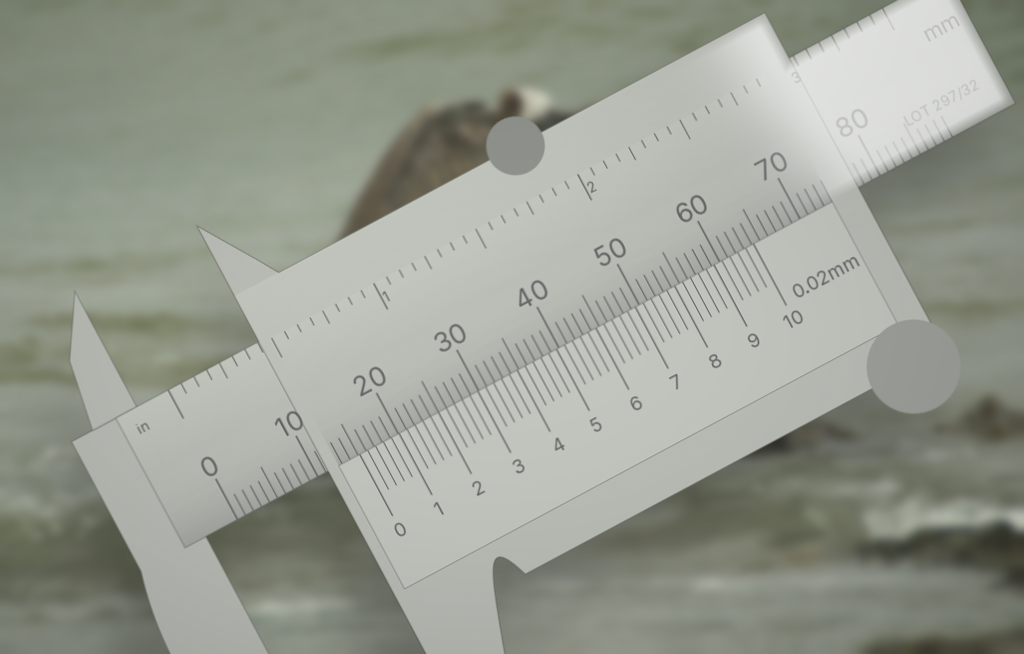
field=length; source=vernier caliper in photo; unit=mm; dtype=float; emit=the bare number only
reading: 15.2
